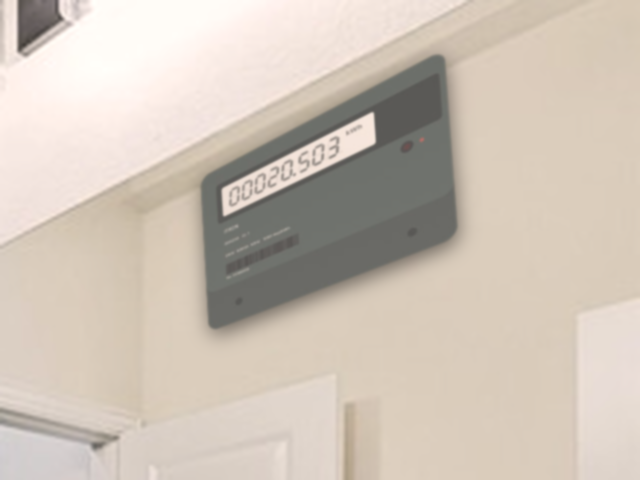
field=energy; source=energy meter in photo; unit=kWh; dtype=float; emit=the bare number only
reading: 20.503
